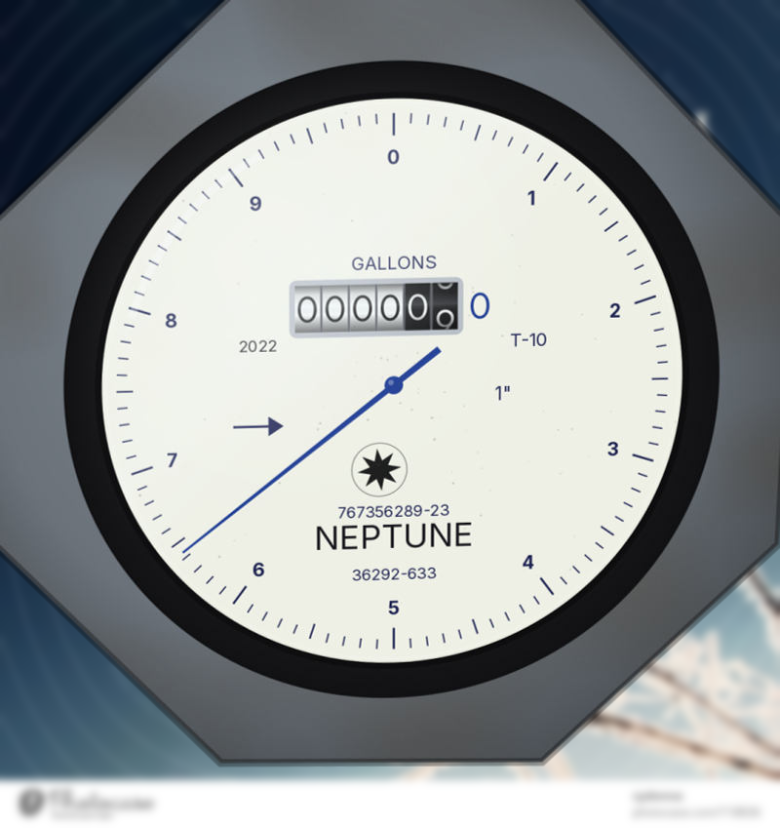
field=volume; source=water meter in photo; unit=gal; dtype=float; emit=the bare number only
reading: 86.4
